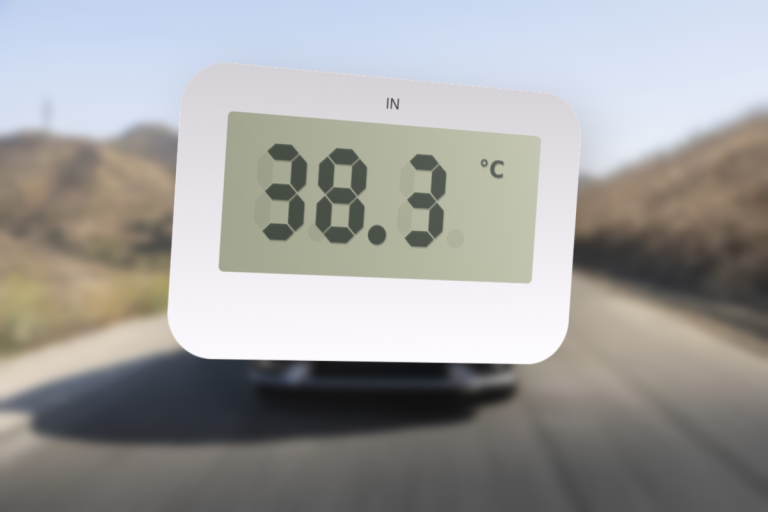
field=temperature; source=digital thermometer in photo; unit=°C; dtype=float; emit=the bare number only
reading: 38.3
